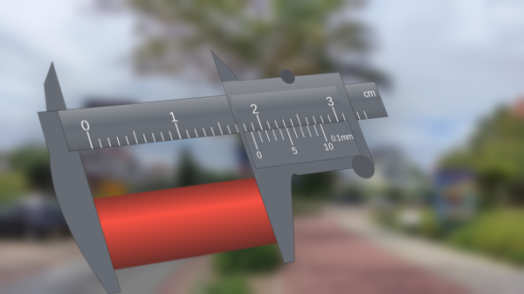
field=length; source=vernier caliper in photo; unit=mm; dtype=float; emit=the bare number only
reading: 18.6
